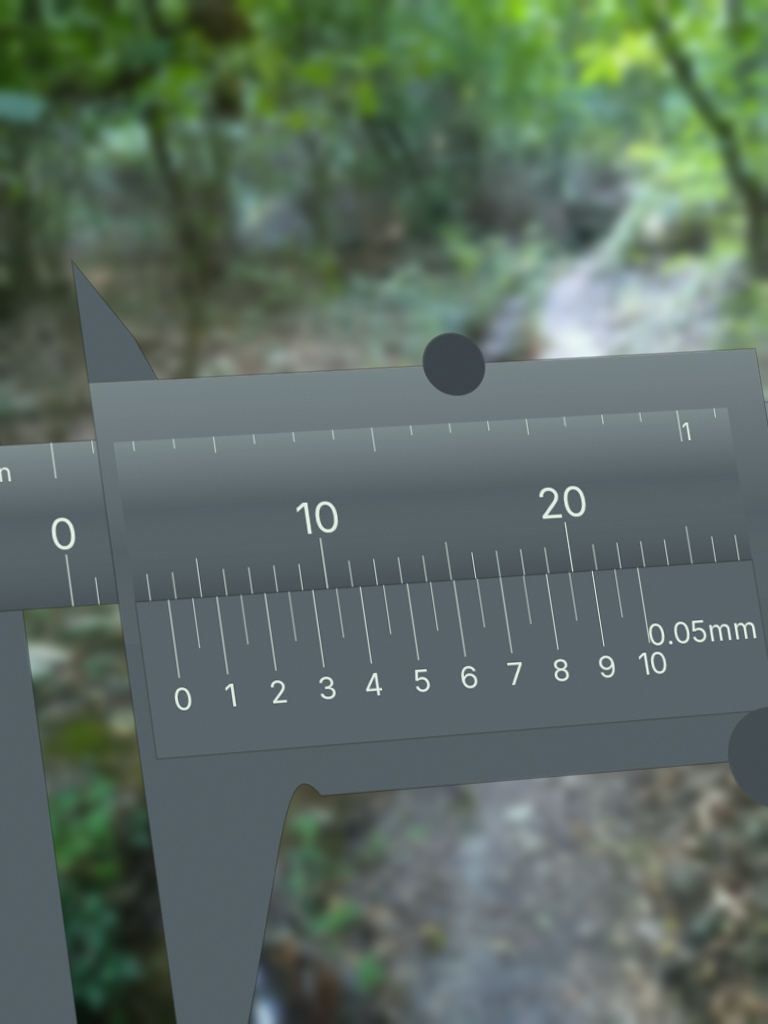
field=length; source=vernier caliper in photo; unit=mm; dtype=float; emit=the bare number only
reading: 3.70
